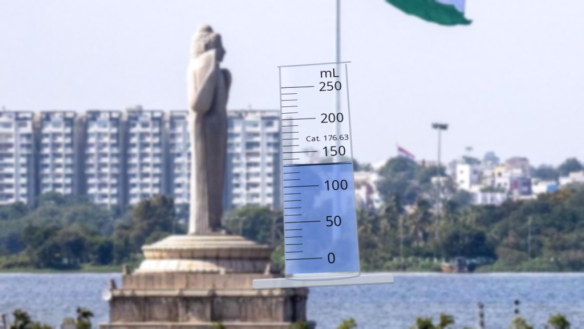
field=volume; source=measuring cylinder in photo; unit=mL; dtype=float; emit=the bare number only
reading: 130
